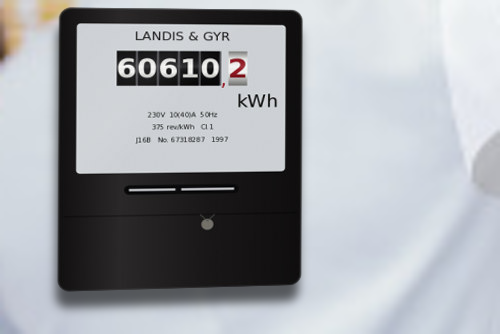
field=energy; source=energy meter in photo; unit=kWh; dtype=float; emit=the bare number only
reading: 60610.2
